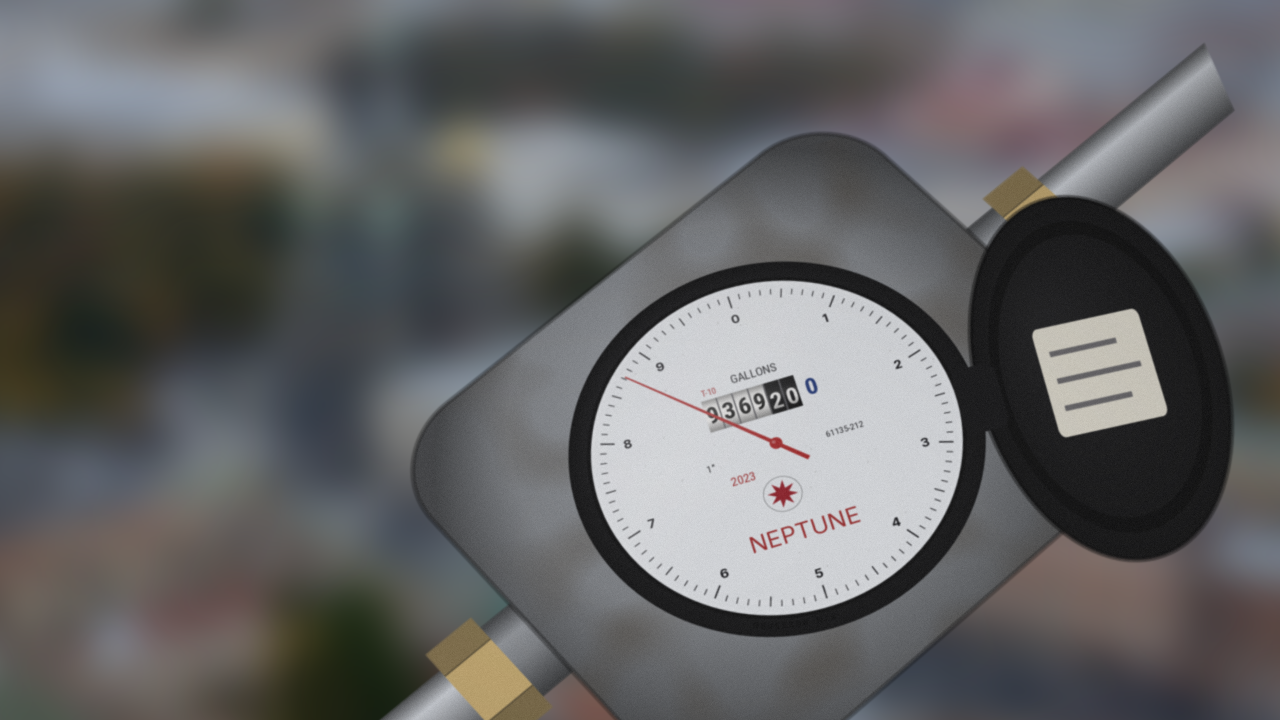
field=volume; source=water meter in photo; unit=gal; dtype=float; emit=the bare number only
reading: 9369198.7
